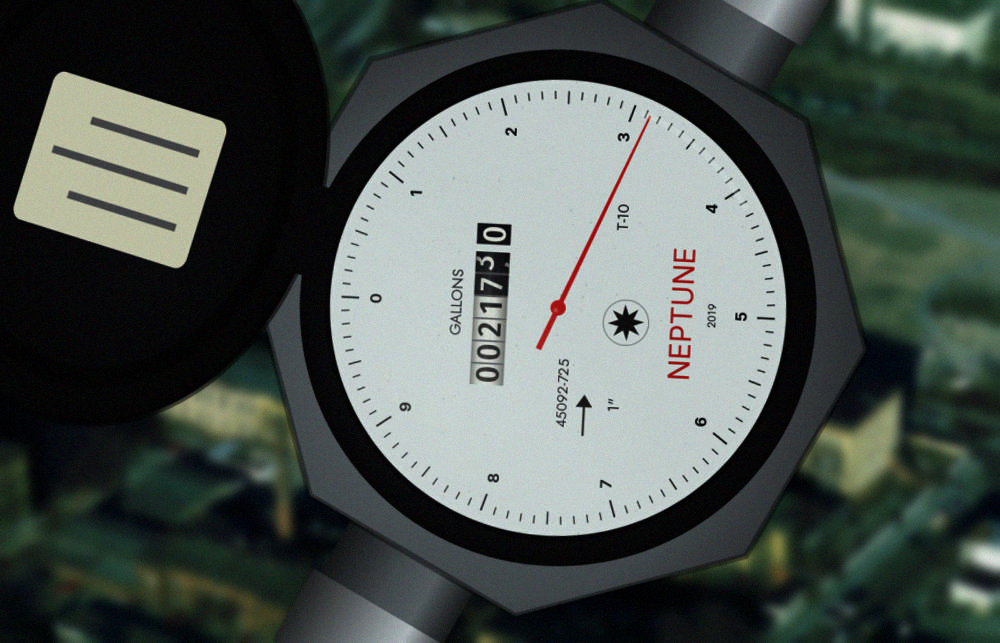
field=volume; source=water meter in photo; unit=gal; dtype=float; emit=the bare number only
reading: 21733.1
